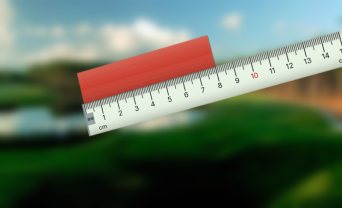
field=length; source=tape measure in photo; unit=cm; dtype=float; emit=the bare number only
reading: 8
